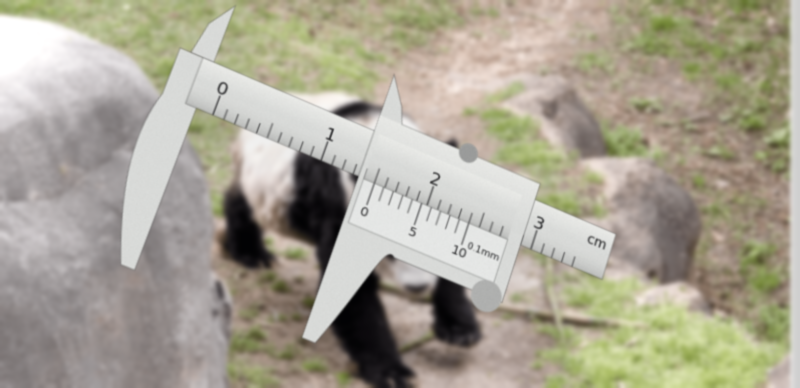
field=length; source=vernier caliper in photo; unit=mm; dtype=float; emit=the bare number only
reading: 15.0
